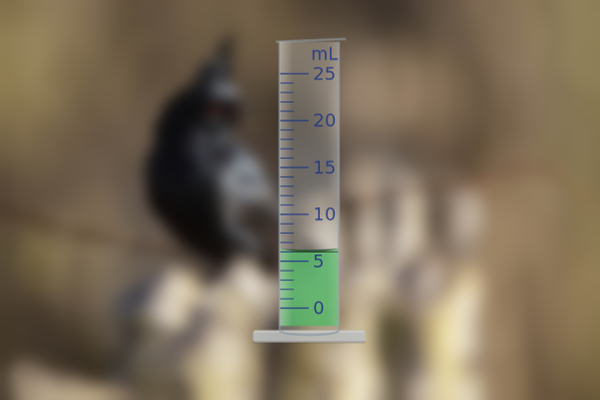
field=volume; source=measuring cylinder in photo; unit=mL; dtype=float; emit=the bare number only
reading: 6
